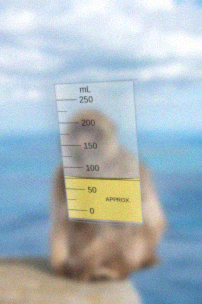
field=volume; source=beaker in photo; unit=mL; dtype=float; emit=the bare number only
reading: 75
